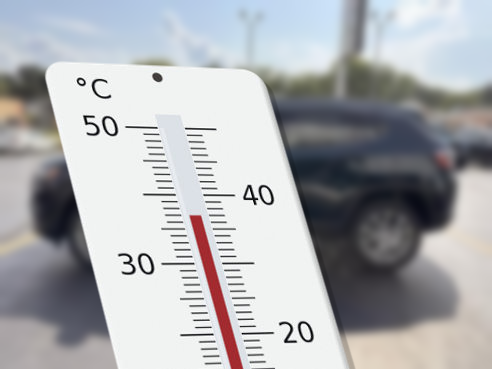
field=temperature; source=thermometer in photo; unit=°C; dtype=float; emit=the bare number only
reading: 37
